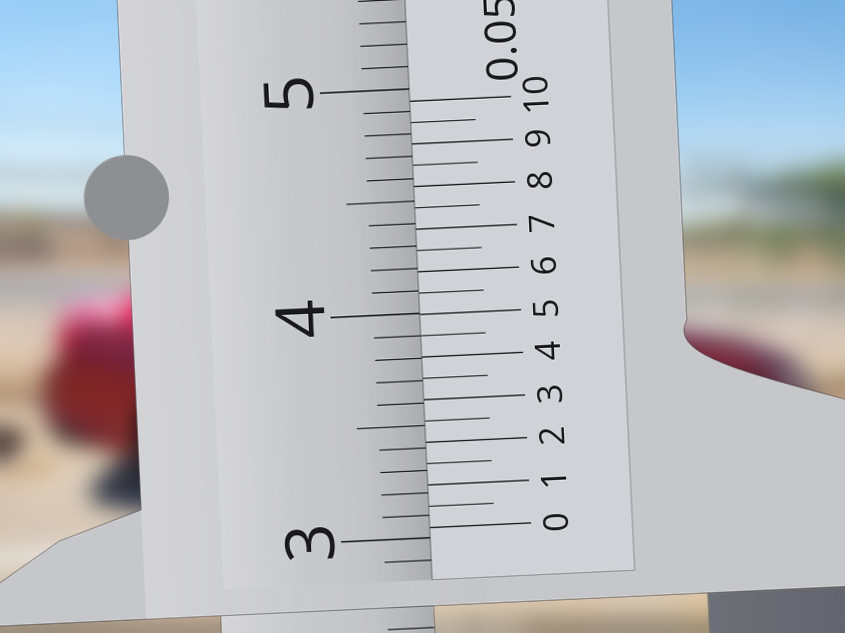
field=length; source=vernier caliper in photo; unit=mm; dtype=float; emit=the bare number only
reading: 30.45
